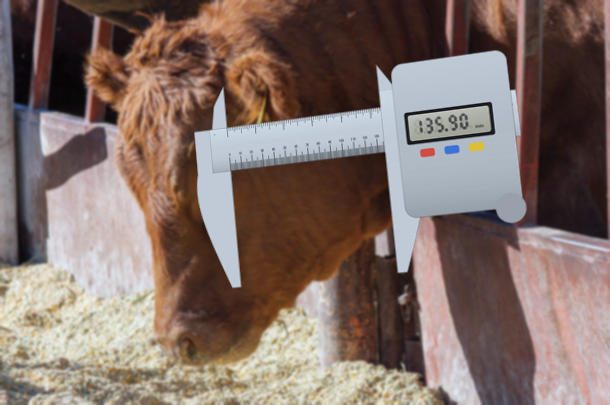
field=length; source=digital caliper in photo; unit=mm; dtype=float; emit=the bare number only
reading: 135.90
